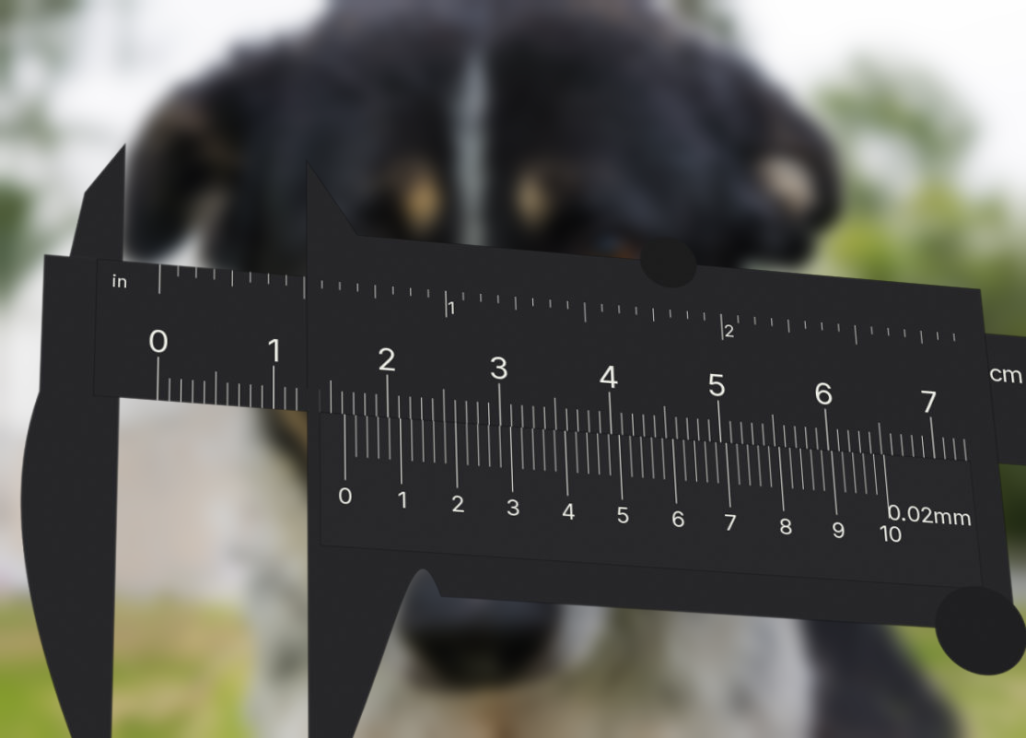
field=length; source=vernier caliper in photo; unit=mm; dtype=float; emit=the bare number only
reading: 16.2
